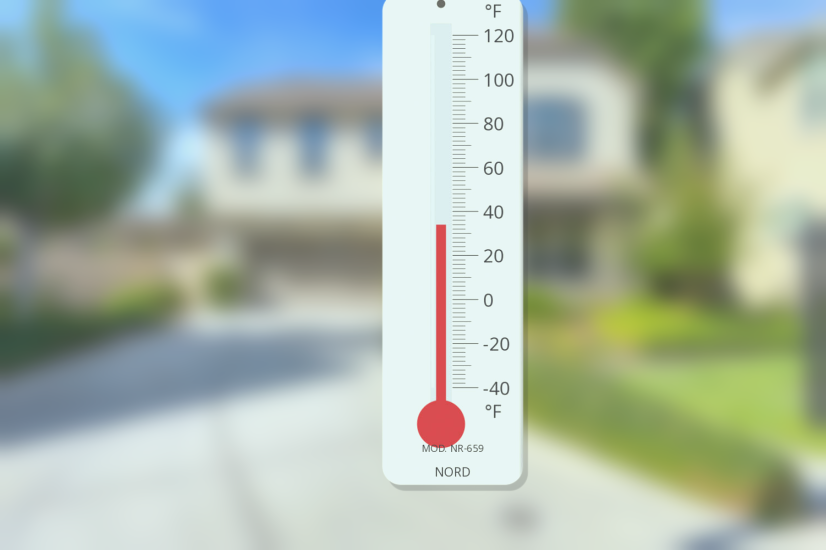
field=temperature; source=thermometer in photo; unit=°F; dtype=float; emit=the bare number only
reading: 34
